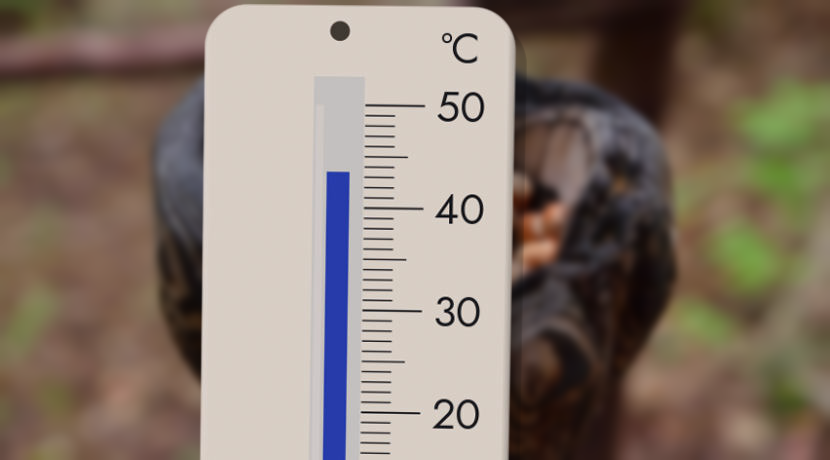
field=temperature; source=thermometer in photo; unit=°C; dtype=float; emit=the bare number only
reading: 43.5
